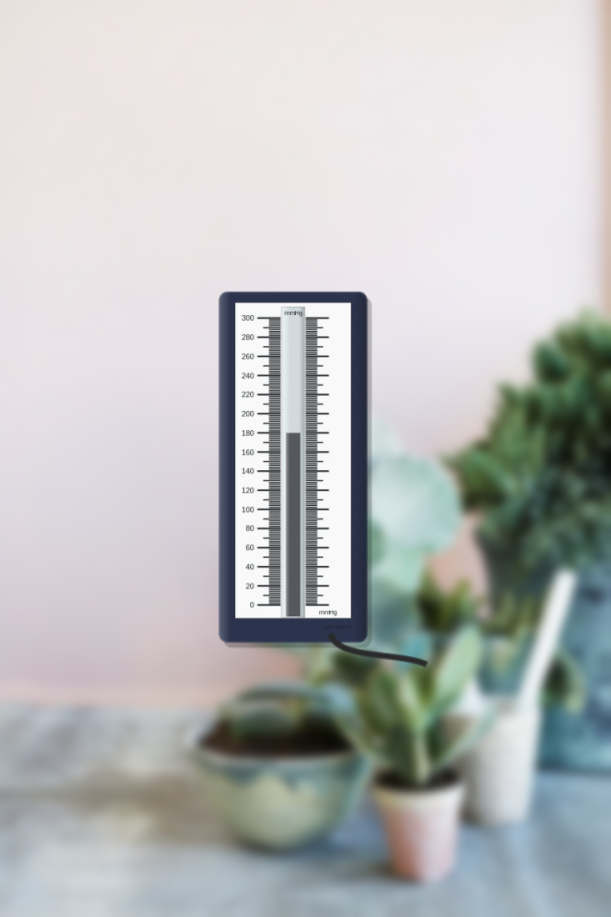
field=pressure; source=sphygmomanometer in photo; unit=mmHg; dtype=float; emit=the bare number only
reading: 180
